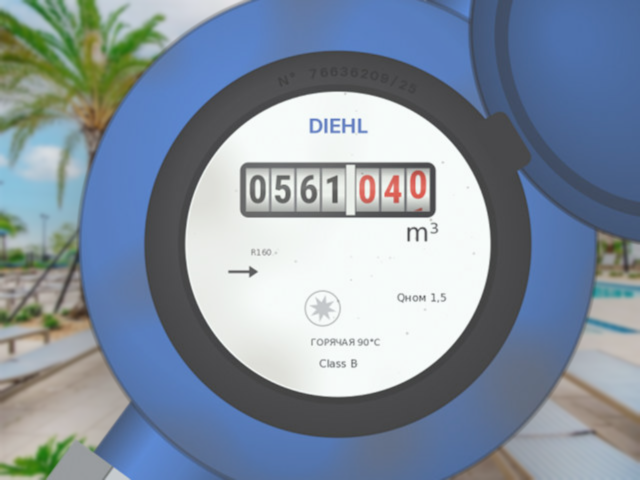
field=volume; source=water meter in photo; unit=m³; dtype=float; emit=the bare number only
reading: 561.040
